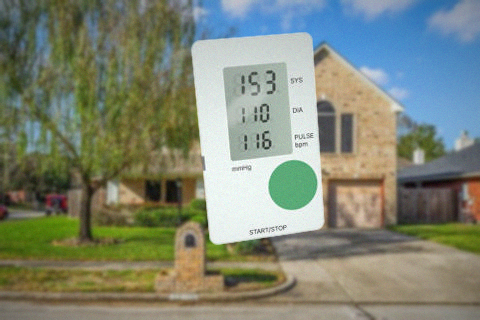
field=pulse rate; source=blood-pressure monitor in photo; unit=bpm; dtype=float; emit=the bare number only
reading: 116
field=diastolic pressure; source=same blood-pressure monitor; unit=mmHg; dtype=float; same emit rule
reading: 110
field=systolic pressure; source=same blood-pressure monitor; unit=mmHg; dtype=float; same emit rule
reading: 153
